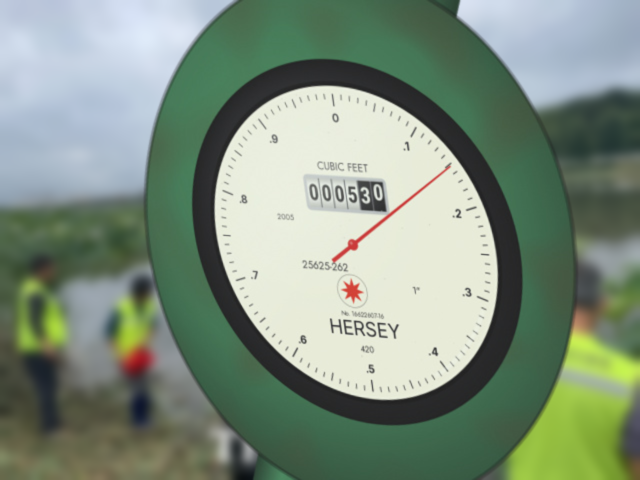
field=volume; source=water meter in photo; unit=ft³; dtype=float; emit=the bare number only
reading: 530.15
